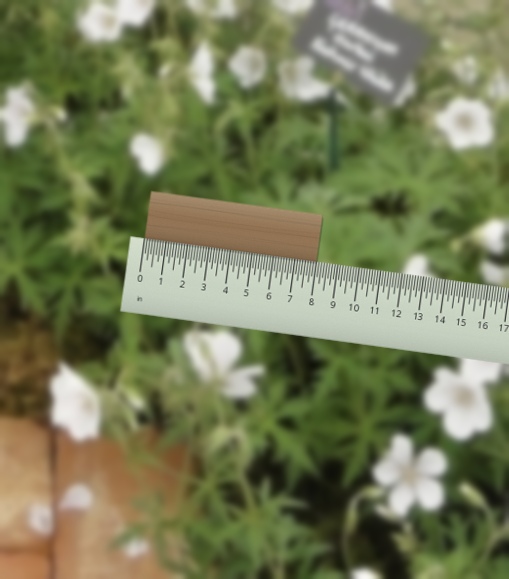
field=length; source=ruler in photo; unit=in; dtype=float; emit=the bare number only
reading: 8
